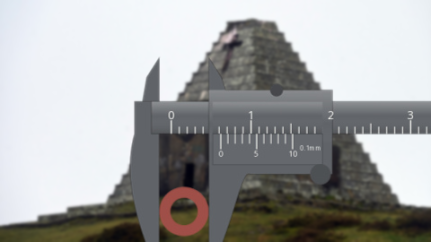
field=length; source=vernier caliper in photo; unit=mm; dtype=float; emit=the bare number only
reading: 6.2
